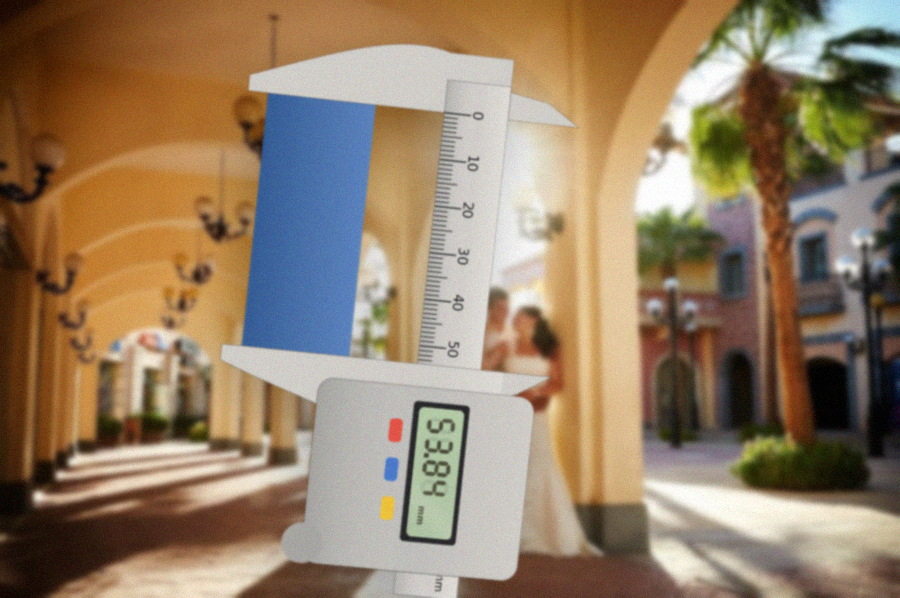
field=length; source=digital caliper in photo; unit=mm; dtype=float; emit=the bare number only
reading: 53.84
